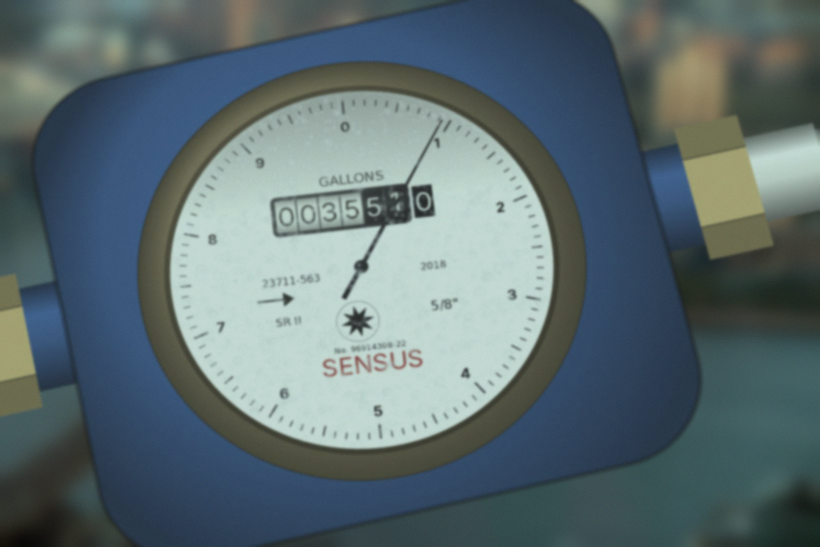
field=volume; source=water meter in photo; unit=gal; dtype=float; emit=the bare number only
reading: 35510.9
